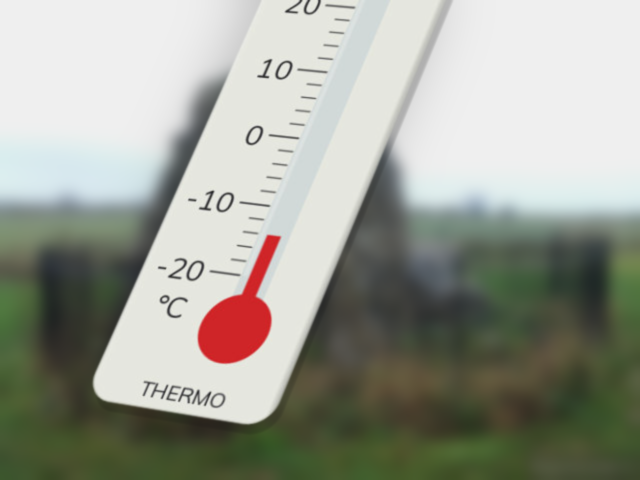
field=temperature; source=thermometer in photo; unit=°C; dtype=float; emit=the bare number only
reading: -14
